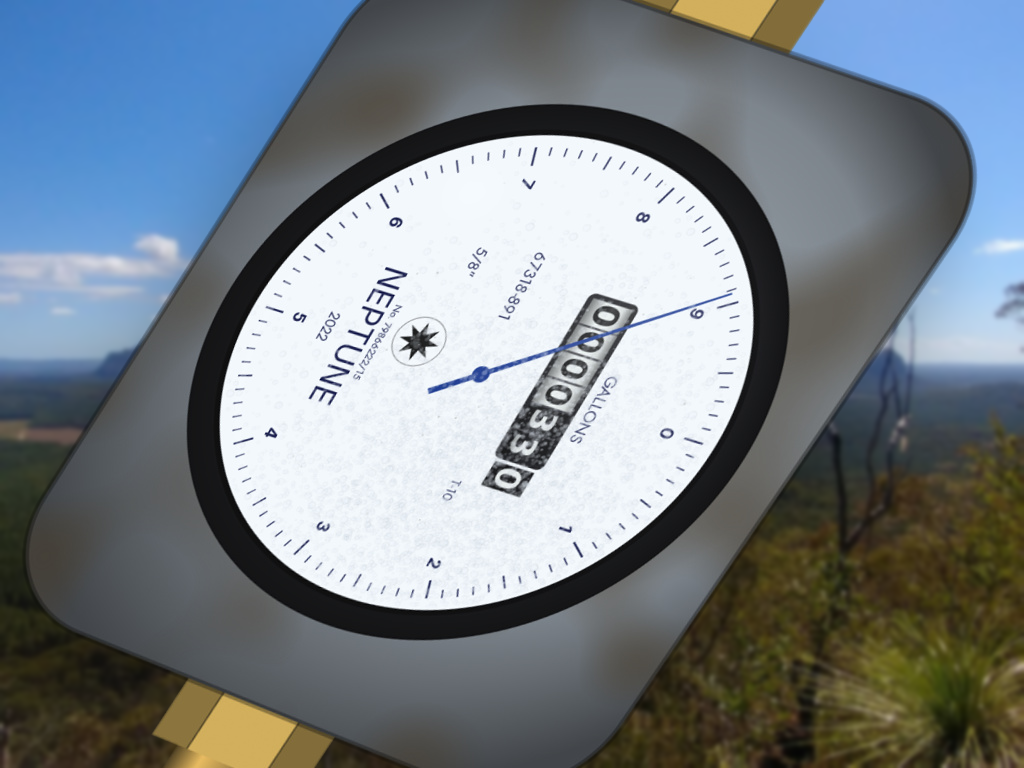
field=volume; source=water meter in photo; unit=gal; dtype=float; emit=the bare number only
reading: 328.9
